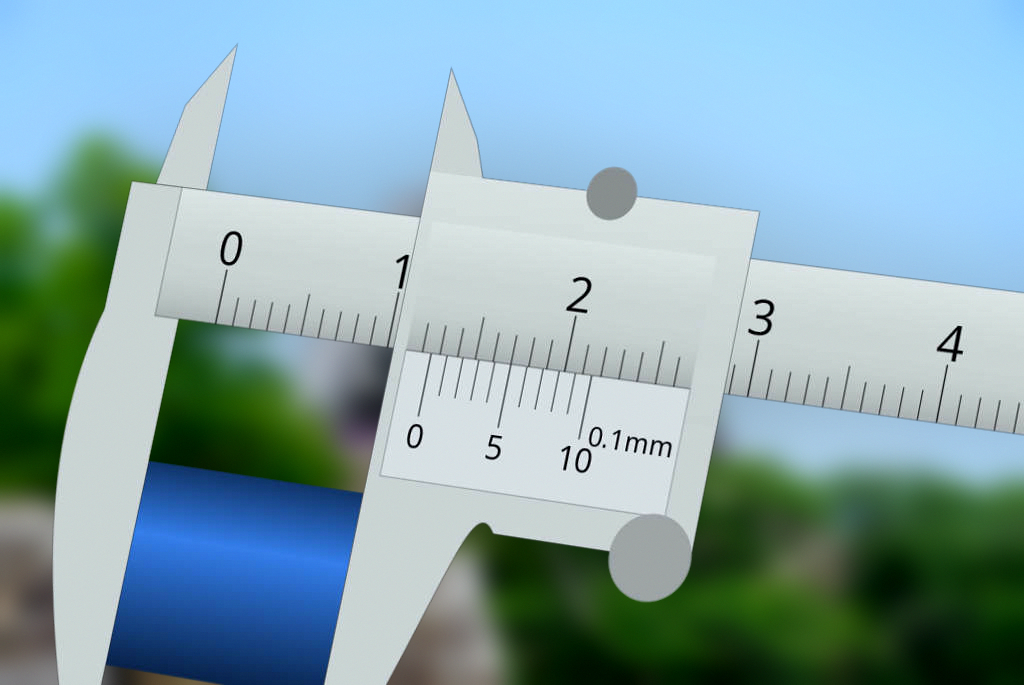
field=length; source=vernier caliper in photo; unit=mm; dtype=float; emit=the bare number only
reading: 12.5
